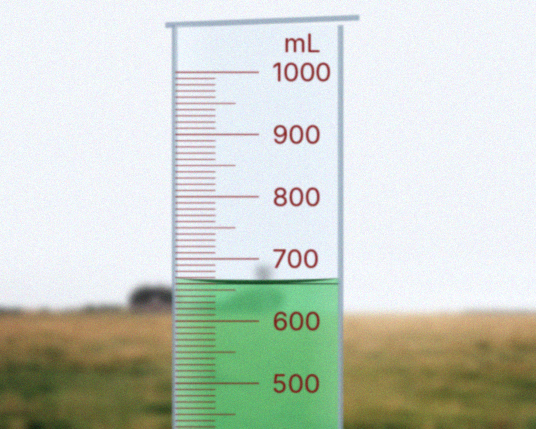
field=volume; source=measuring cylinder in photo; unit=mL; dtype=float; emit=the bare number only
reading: 660
